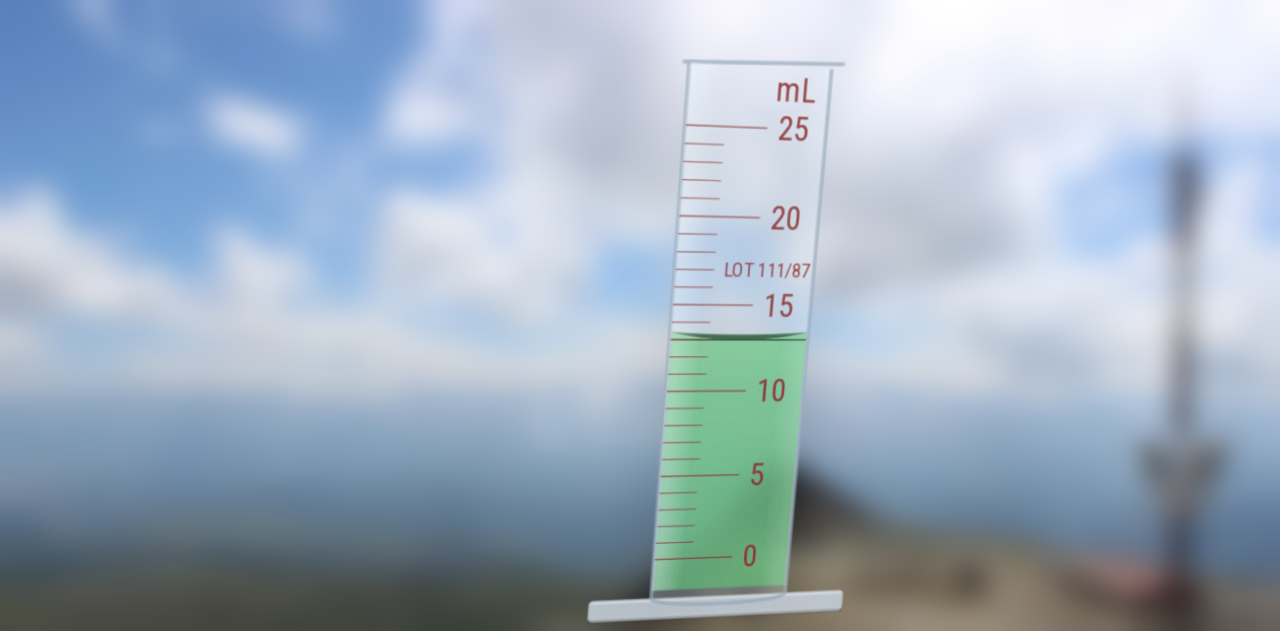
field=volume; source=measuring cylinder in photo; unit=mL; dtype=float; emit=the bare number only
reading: 13
